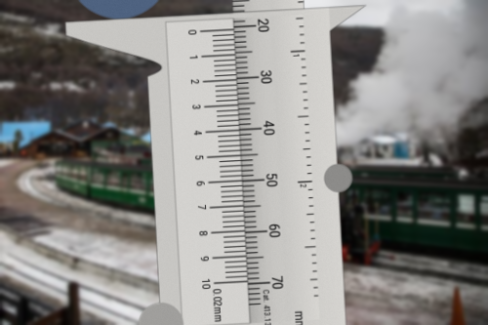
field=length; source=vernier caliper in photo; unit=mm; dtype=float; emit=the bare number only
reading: 20.5
